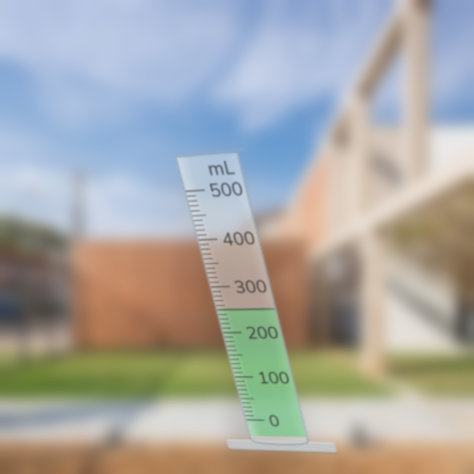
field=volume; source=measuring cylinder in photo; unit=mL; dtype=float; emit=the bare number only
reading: 250
